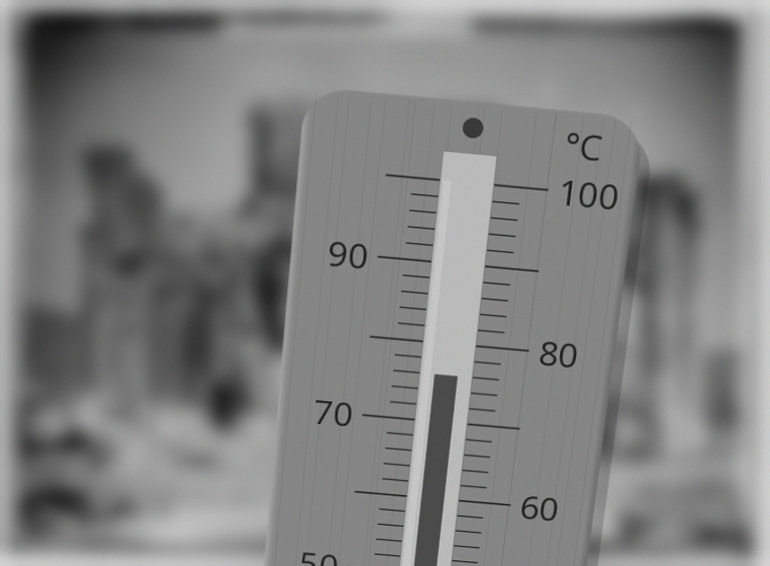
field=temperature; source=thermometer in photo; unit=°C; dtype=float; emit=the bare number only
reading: 76
